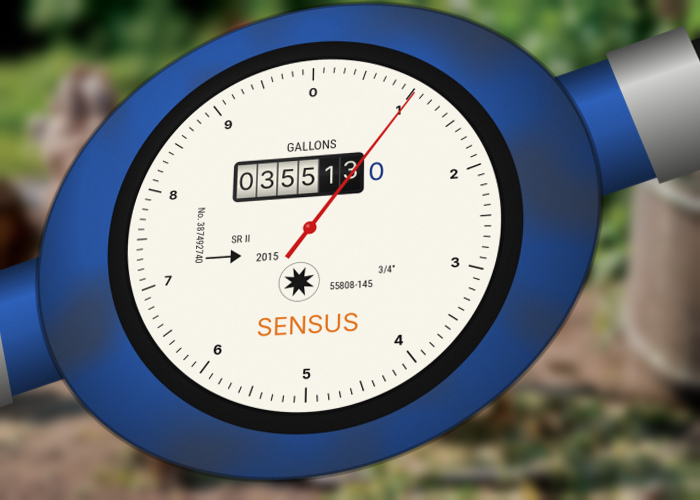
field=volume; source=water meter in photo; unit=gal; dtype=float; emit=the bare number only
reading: 355131.0
